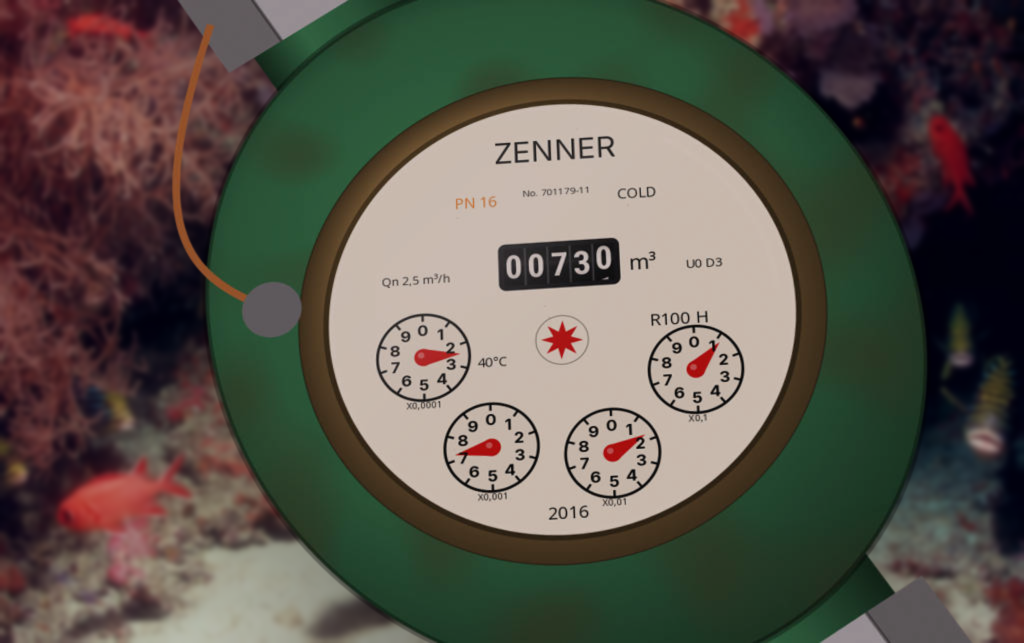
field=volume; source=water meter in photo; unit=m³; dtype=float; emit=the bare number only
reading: 730.1172
